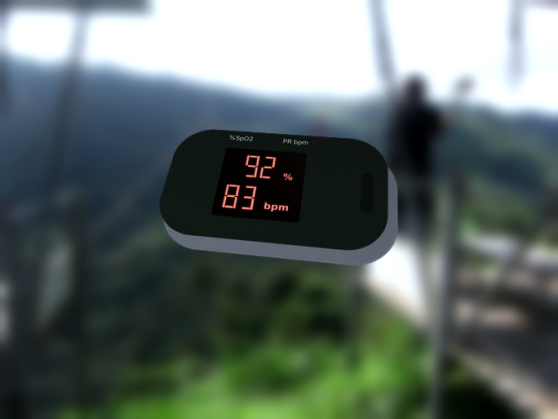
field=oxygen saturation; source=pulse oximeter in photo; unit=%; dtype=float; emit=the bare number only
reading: 92
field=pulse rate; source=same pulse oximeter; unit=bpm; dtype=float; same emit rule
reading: 83
